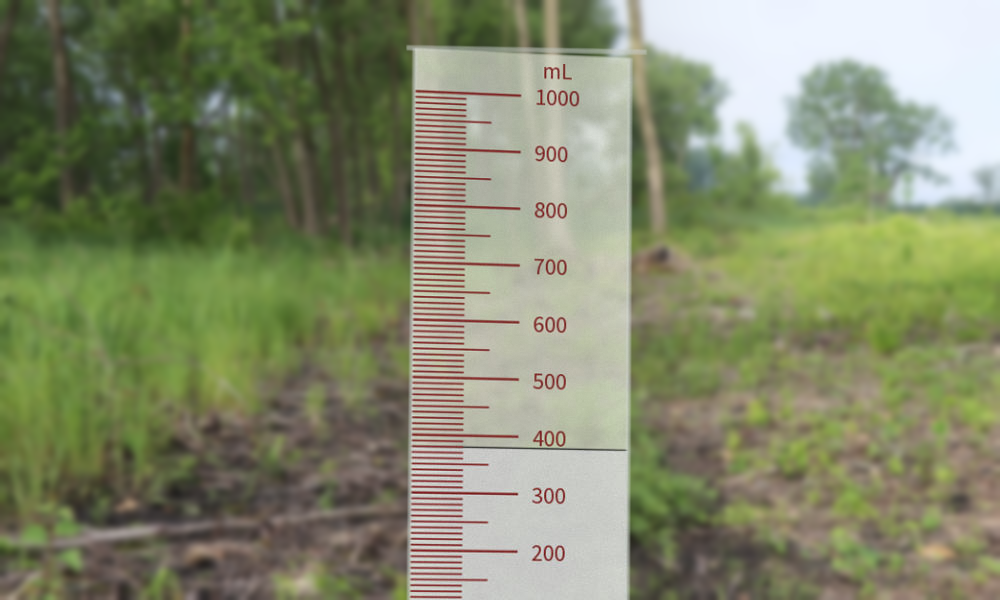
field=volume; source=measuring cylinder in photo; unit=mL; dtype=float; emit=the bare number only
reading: 380
